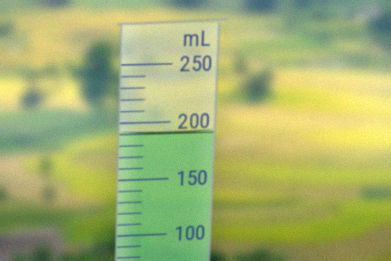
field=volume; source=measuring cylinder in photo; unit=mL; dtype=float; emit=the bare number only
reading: 190
